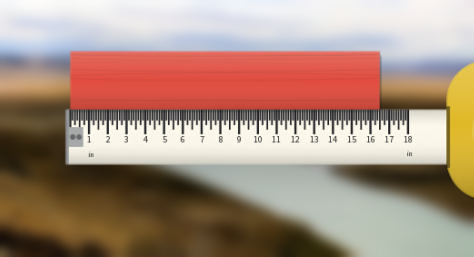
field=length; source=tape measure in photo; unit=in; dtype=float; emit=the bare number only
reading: 16.5
